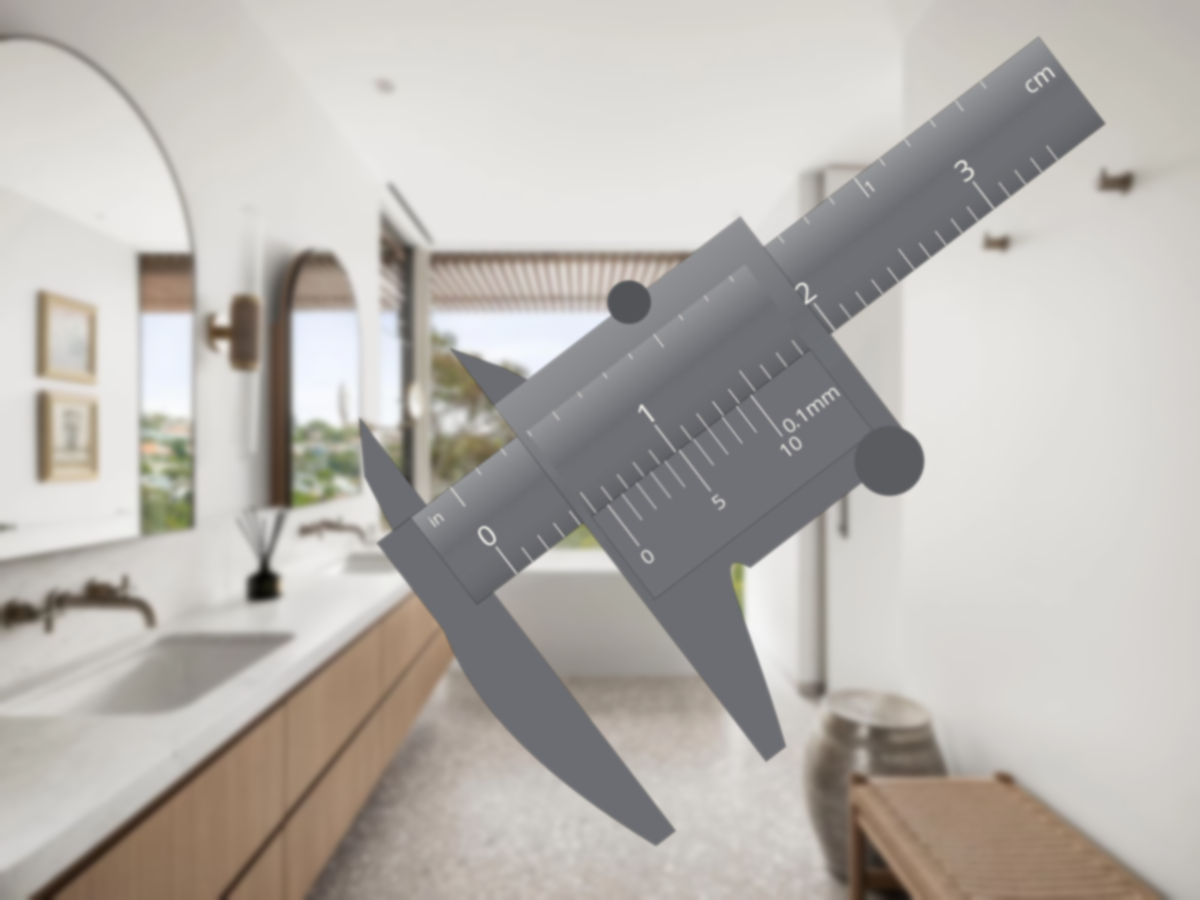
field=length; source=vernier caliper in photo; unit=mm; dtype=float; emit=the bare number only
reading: 5.7
